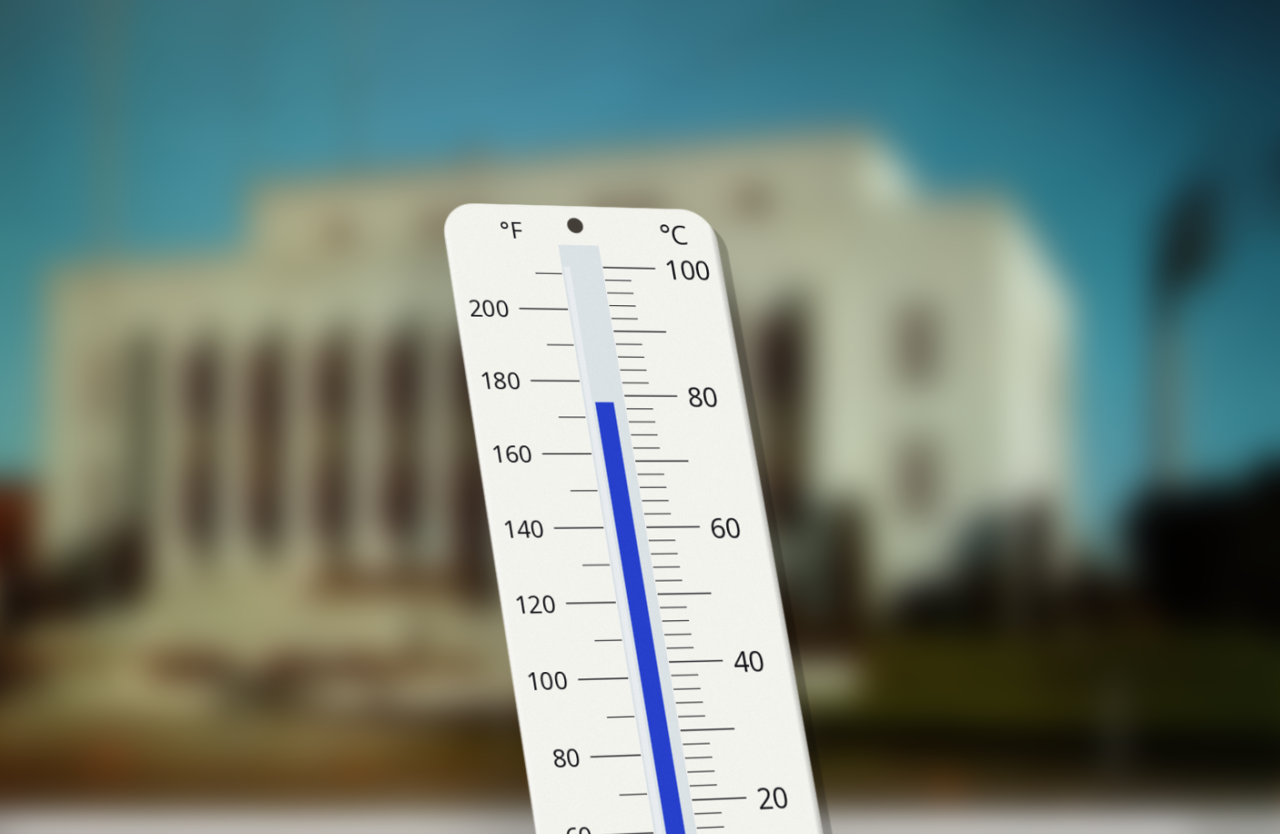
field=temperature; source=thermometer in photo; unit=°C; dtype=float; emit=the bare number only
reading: 79
